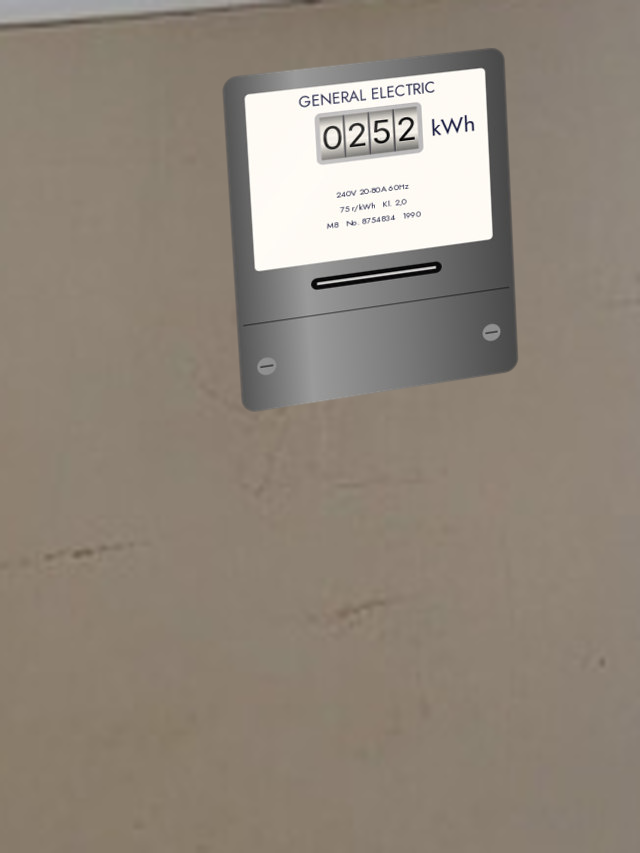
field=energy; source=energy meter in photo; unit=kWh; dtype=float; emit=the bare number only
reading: 252
